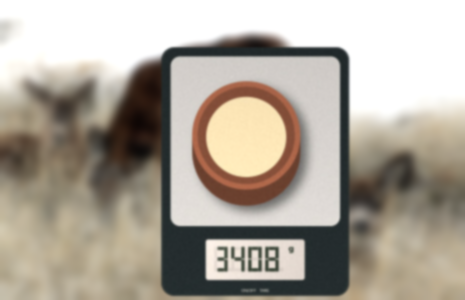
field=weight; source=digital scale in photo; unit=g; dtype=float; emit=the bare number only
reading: 3408
